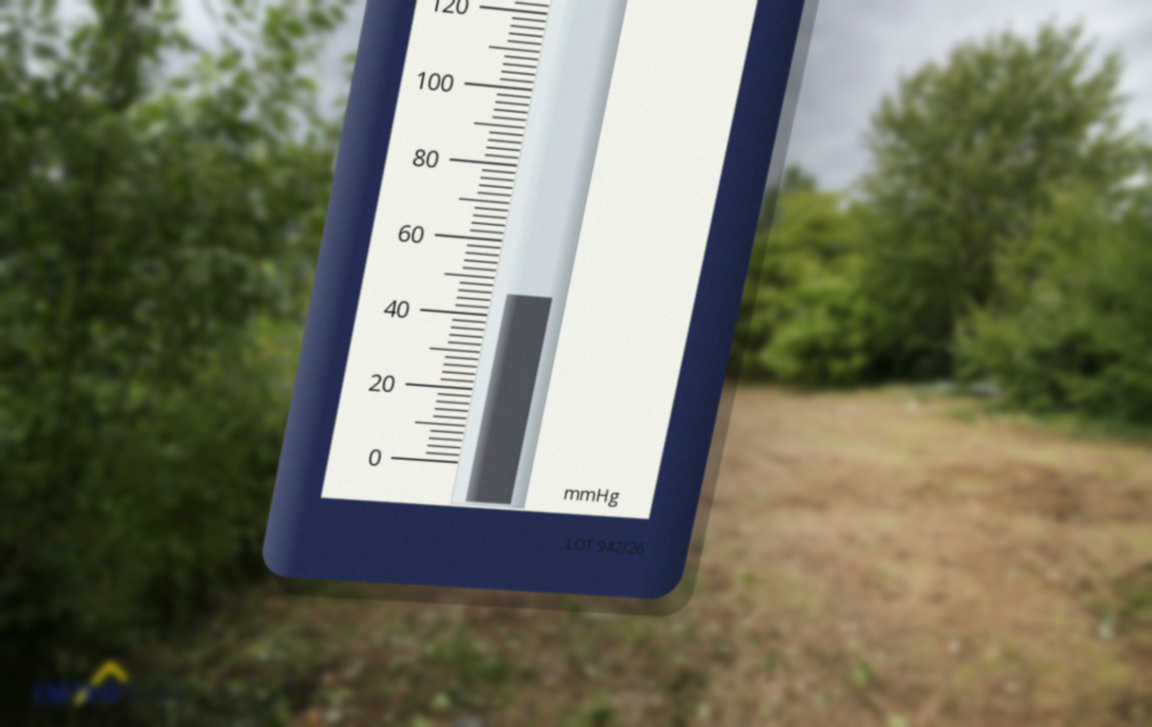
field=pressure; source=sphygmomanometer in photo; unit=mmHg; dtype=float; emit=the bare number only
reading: 46
